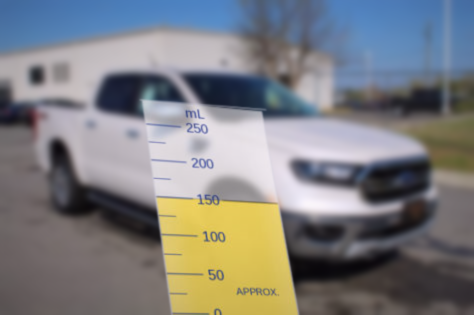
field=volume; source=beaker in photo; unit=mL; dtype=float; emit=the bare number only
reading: 150
